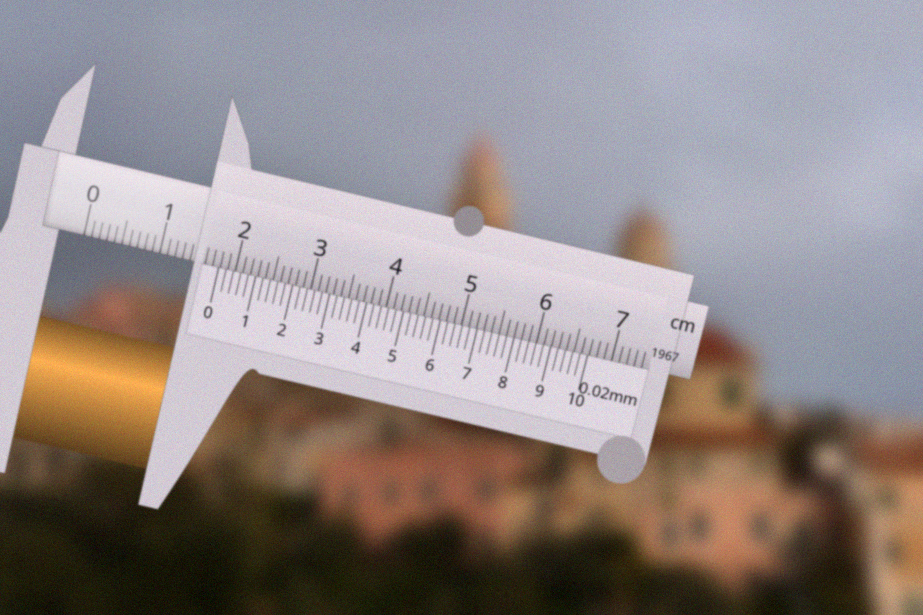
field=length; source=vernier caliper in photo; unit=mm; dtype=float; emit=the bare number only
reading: 17.8
